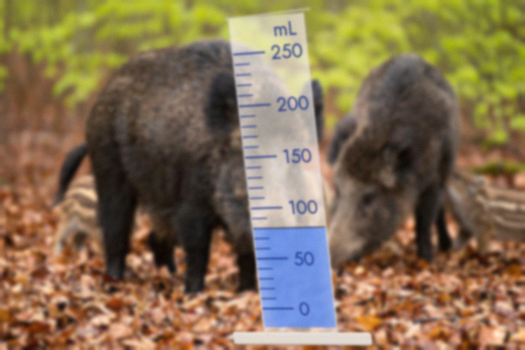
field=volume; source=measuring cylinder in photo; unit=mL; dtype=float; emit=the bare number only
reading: 80
